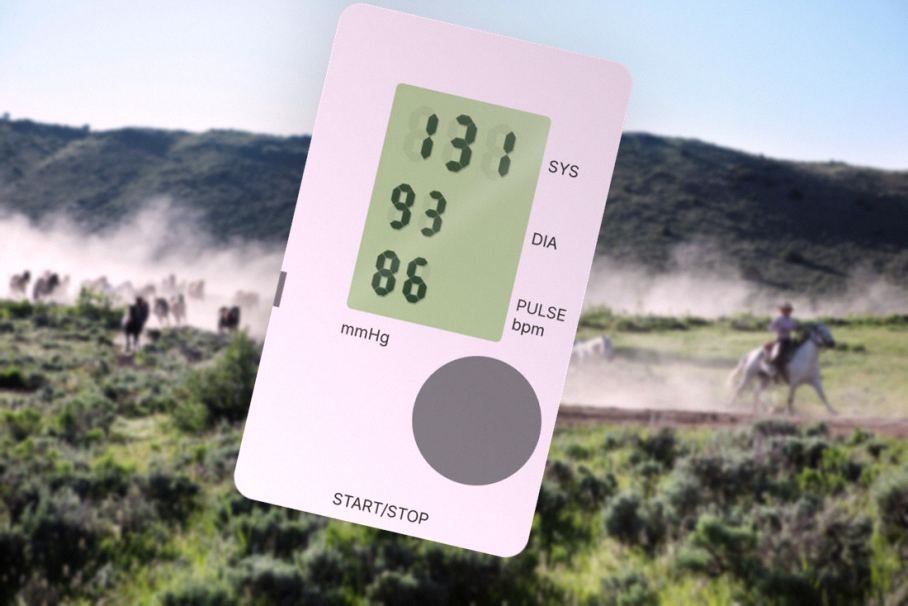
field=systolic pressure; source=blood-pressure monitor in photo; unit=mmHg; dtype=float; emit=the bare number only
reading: 131
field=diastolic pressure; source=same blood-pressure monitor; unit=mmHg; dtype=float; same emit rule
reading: 93
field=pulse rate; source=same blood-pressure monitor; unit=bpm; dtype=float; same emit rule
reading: 86
